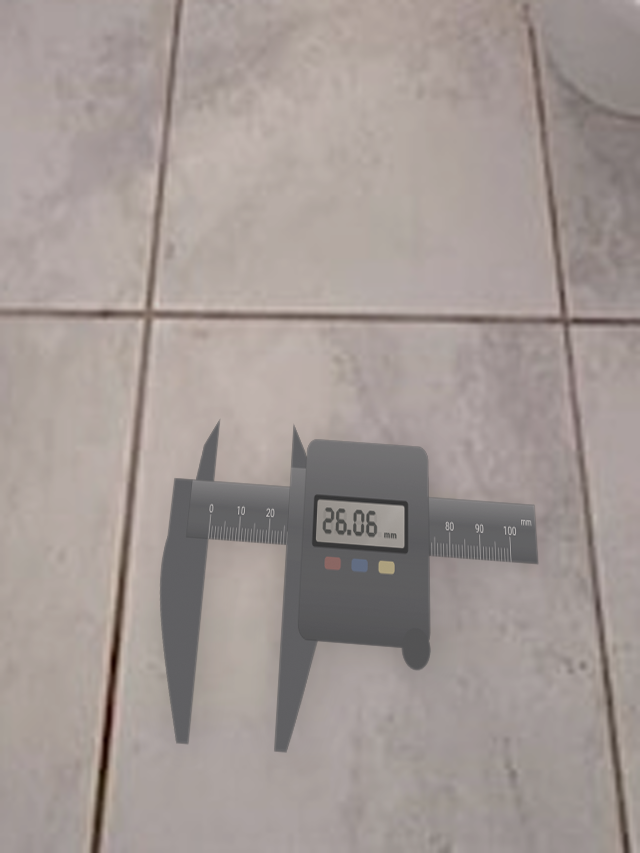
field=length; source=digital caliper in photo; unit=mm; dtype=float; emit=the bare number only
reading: 26.06
